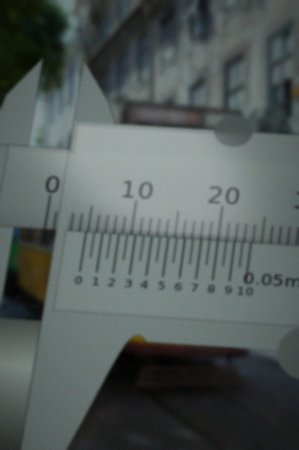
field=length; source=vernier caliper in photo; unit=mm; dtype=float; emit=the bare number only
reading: 4.8
